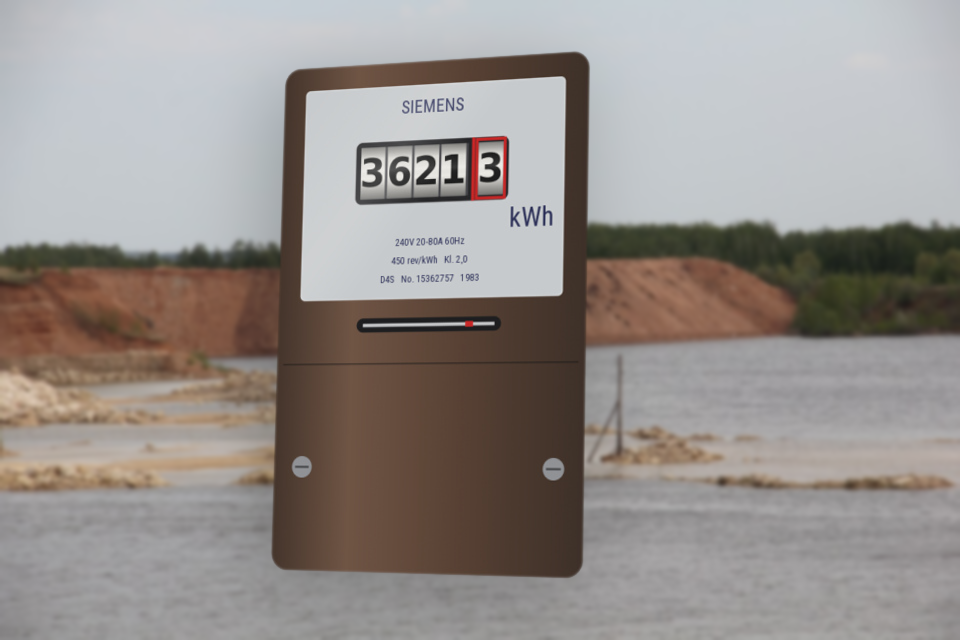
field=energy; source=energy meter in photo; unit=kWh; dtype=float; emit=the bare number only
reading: 3621.3
